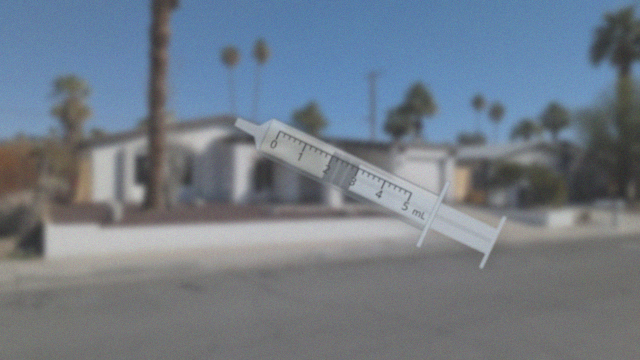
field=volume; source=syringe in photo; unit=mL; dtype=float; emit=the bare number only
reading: 2
